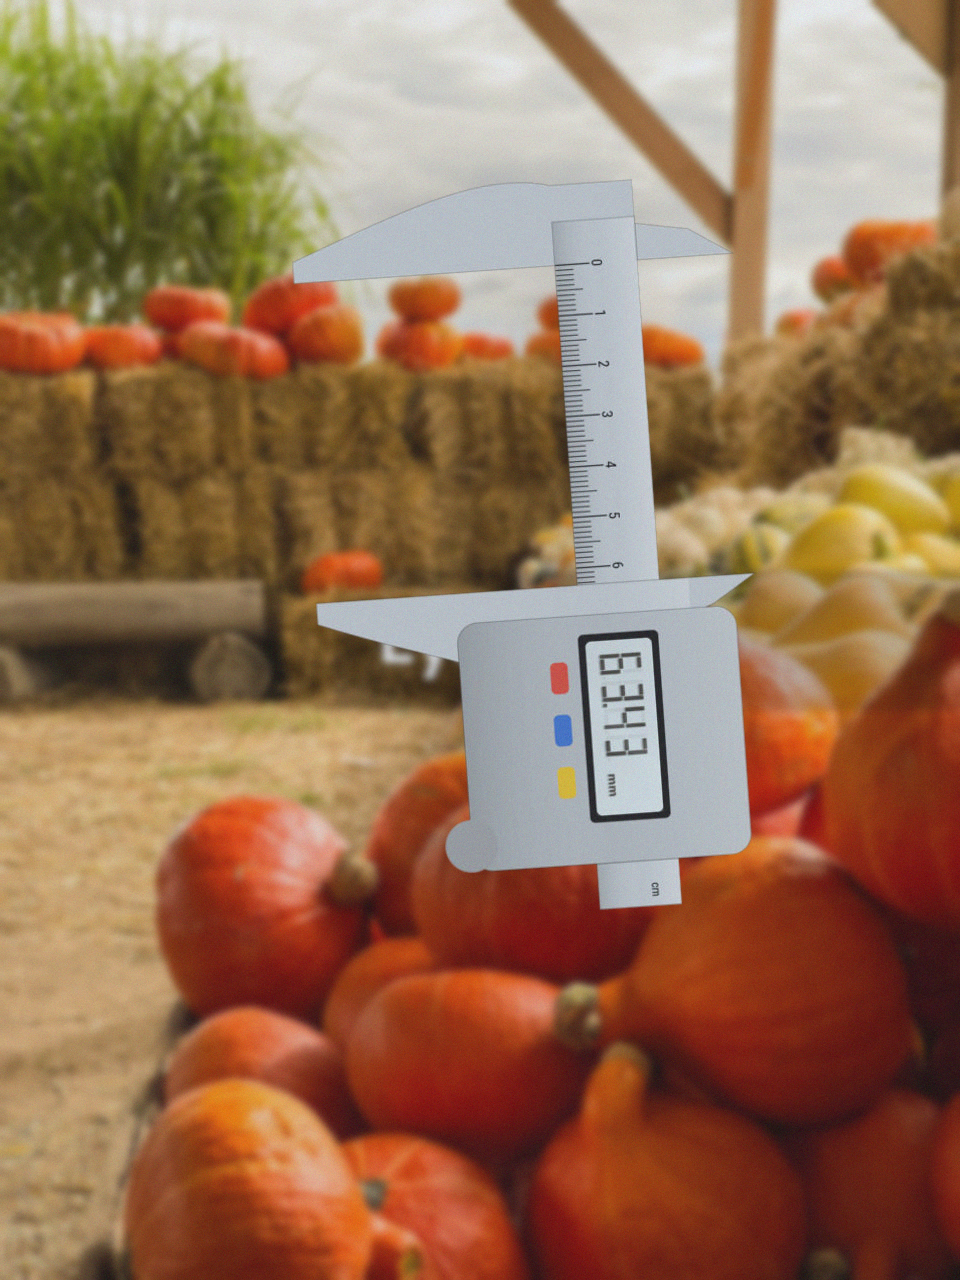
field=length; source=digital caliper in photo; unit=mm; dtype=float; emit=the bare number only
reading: 63.43
